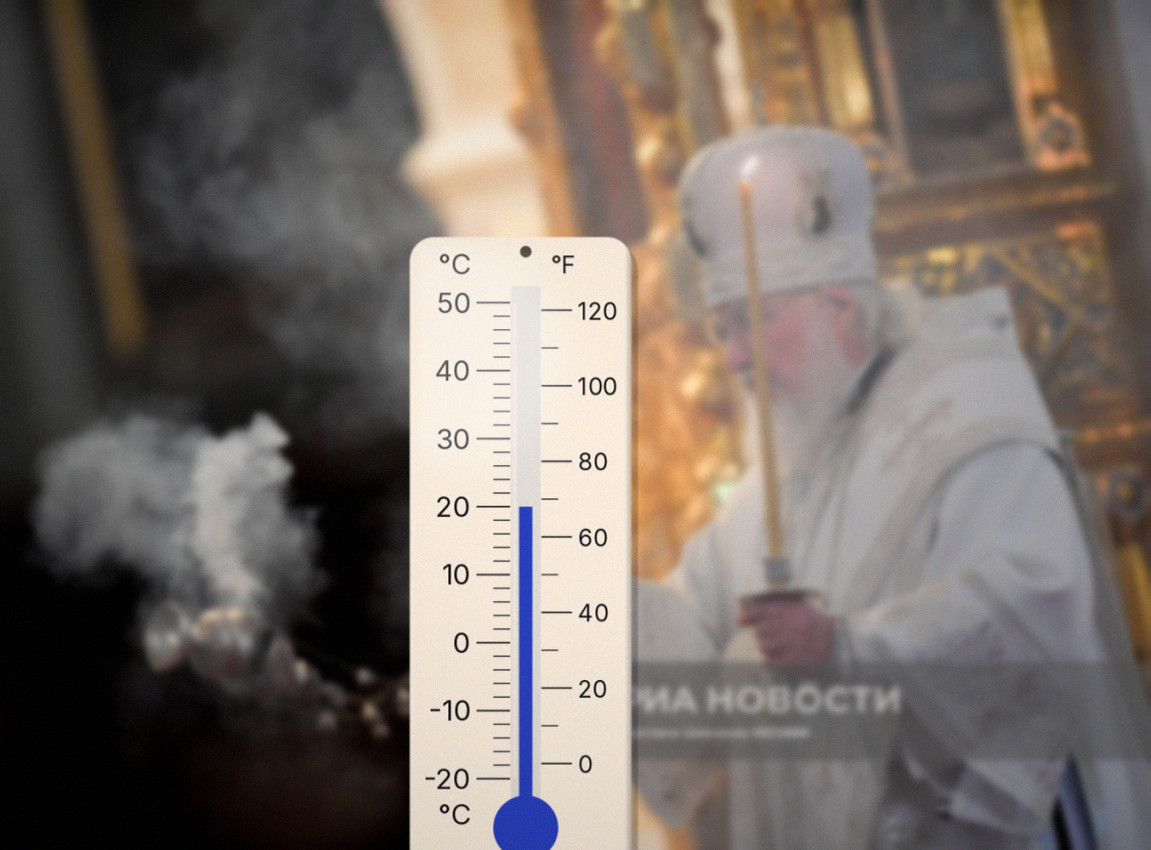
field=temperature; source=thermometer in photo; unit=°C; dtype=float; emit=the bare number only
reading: 20
